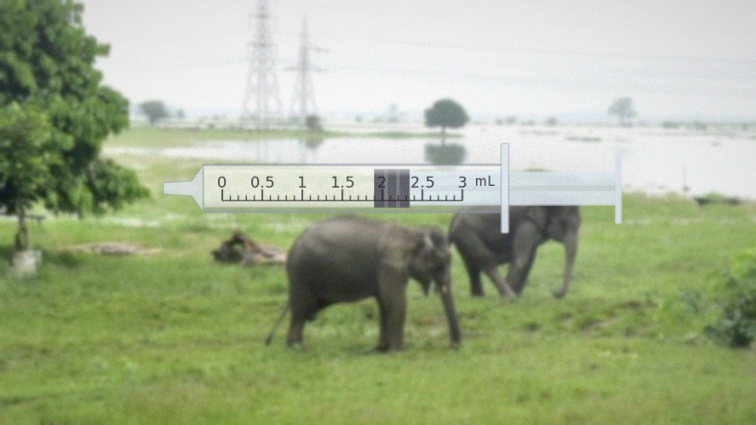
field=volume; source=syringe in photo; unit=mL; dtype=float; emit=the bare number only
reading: 1.9
